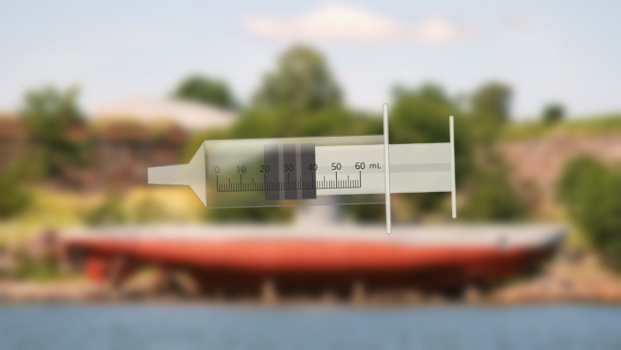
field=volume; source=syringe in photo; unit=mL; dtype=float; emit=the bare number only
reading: 20
